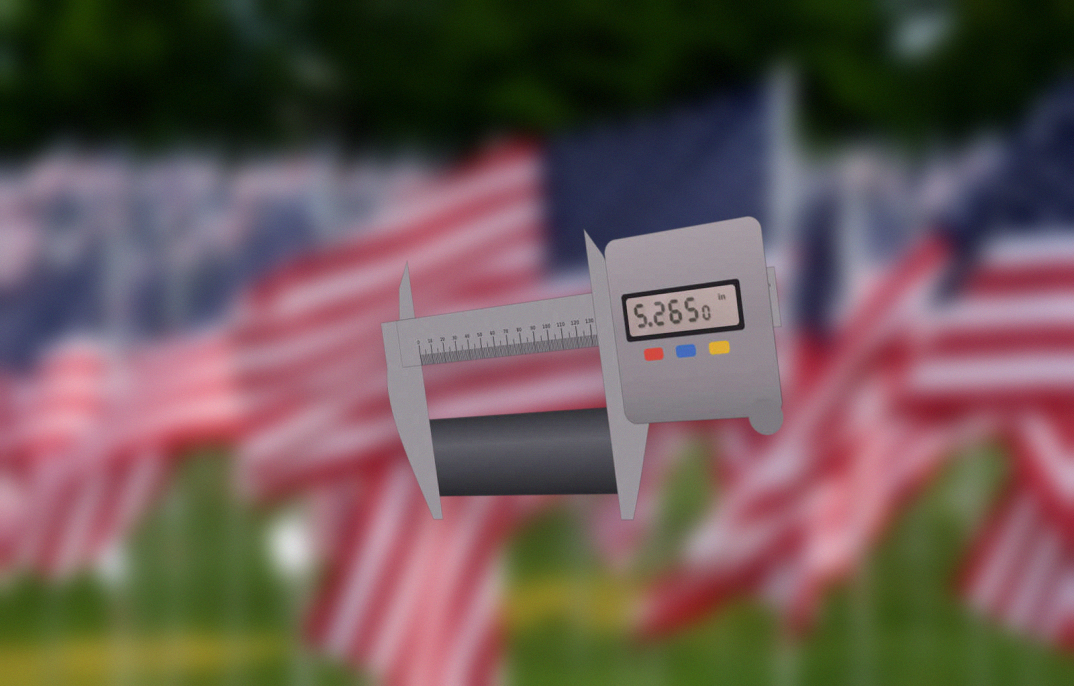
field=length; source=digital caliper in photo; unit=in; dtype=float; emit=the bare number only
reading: 5.2650
